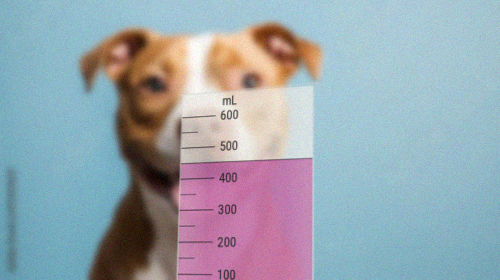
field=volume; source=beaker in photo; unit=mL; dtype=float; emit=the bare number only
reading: 450
